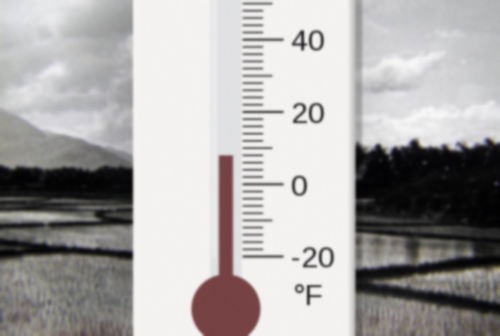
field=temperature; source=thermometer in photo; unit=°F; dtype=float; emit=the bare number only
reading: 8
